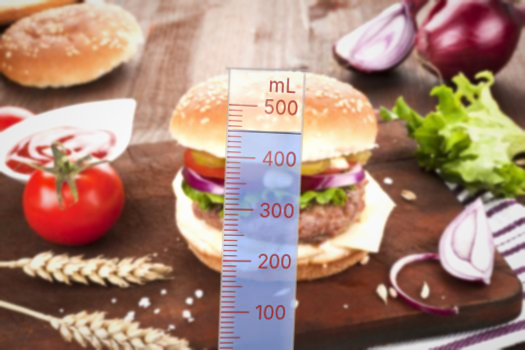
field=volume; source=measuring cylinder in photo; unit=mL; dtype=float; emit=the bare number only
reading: 450
